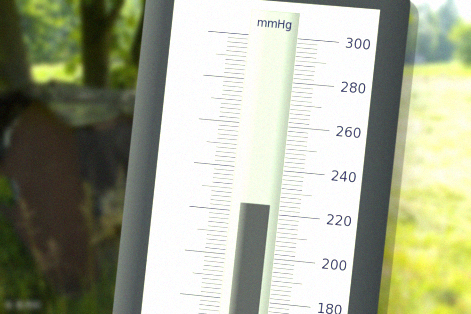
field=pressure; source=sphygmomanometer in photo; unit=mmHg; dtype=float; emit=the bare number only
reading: 224
